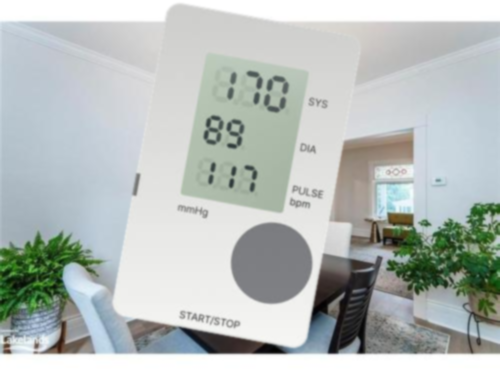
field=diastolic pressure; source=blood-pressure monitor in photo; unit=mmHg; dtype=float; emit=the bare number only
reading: 89
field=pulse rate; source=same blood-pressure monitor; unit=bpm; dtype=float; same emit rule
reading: 117
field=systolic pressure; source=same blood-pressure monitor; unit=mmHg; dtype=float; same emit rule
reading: 170
